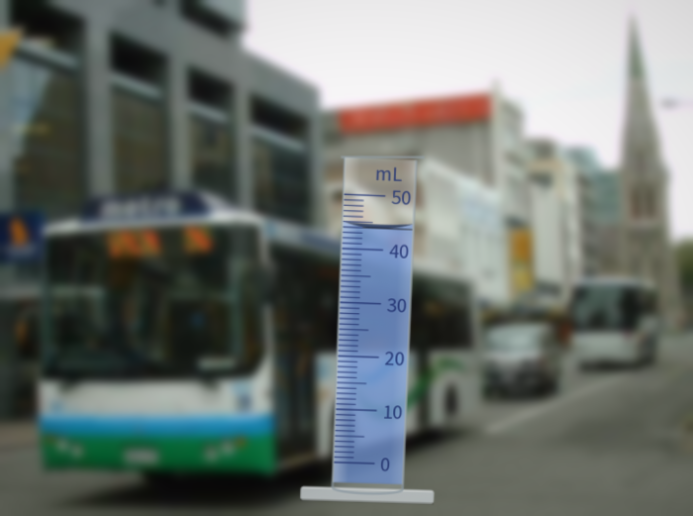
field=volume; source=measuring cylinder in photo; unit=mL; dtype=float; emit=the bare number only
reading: 44
